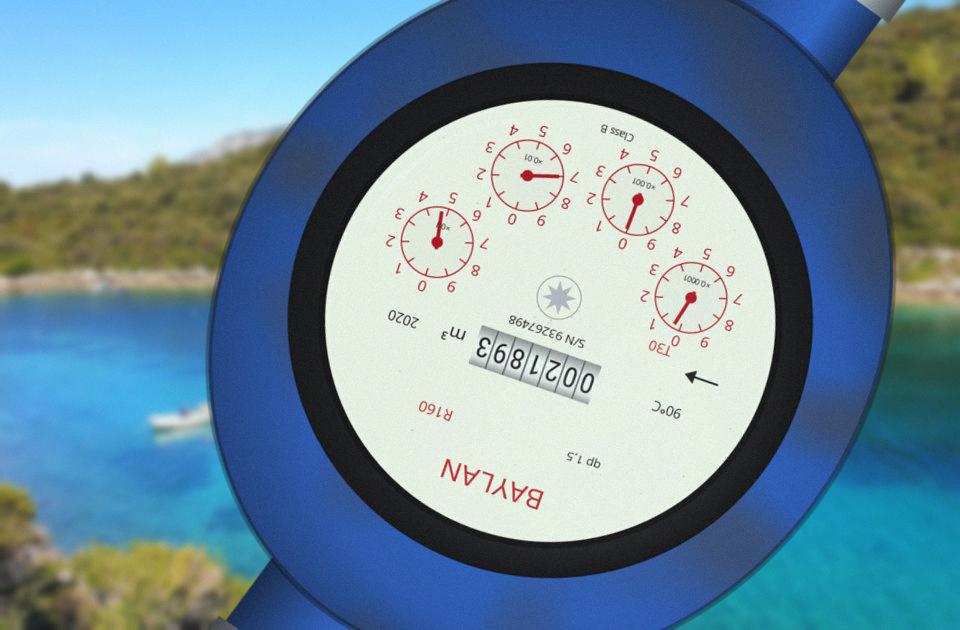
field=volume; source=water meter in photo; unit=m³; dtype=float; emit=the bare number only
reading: 21893.4700
